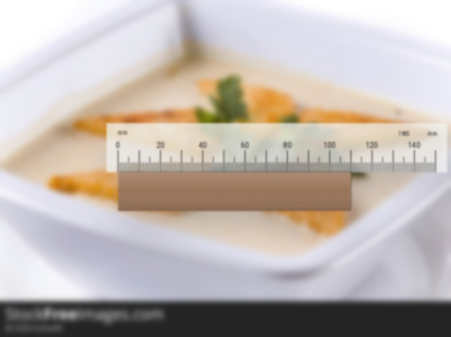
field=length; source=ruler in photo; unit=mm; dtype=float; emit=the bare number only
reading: 110
